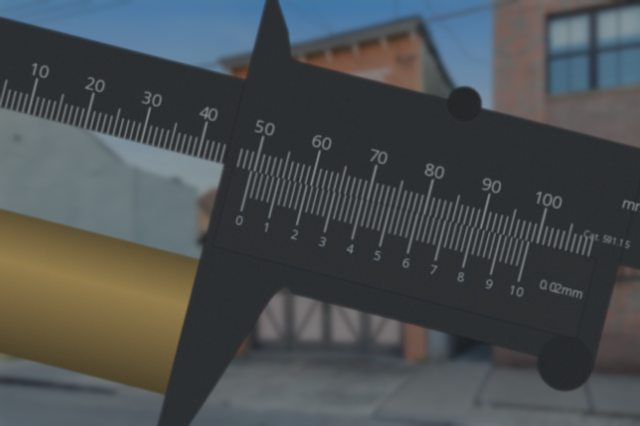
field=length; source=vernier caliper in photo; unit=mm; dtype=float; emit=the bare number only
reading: 49.5
